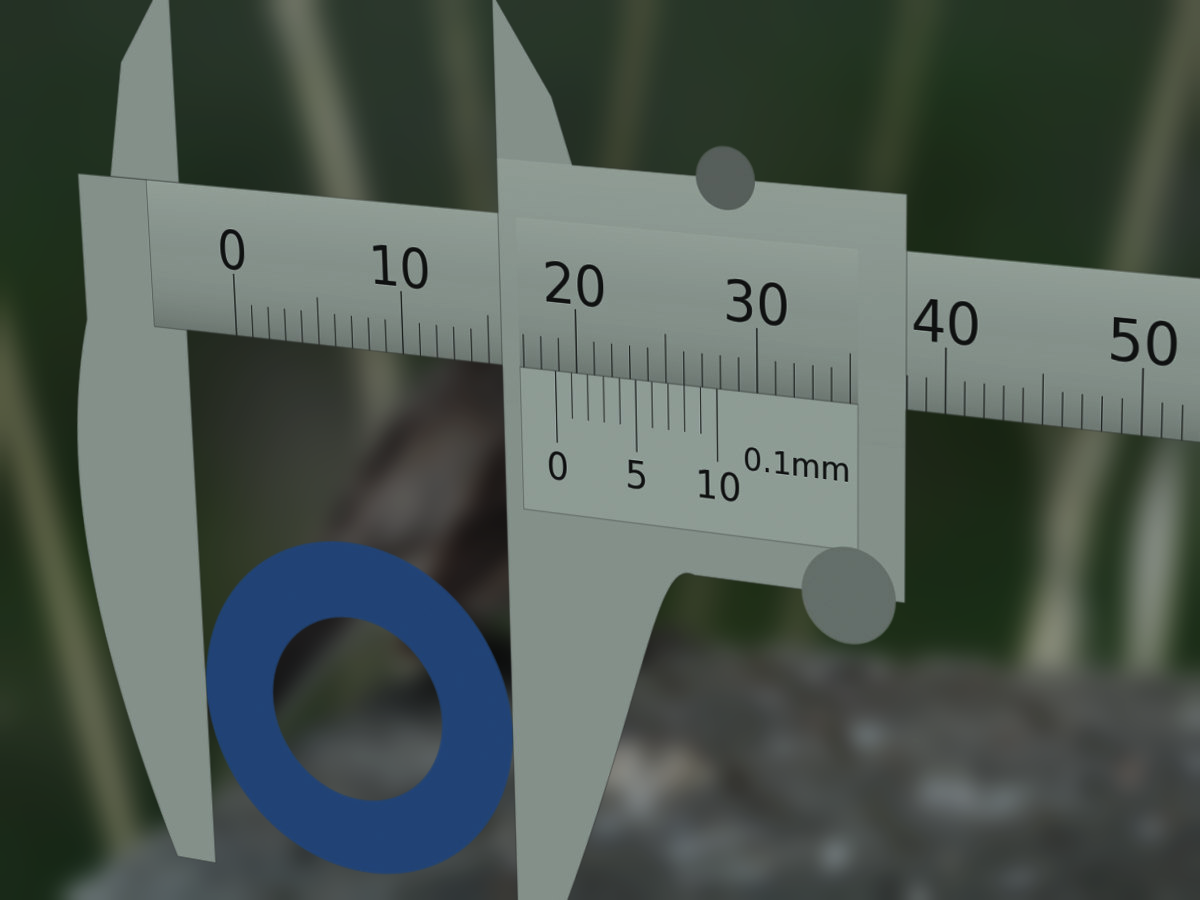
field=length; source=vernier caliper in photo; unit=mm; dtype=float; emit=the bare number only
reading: 18.8
